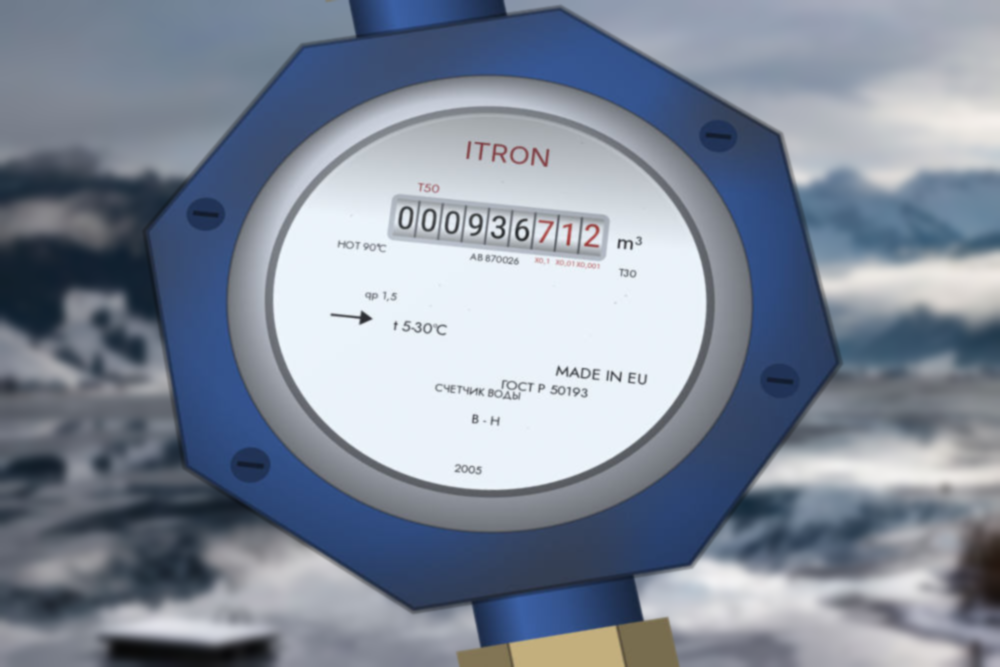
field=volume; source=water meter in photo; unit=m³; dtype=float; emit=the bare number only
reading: 936.712
